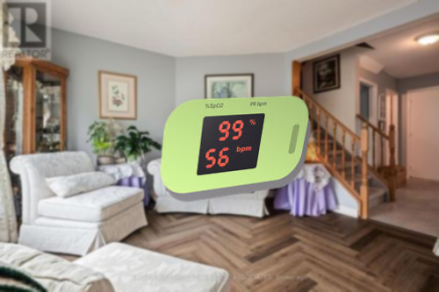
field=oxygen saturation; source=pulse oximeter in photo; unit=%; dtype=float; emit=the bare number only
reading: 99
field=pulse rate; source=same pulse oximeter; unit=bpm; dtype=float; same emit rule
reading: 56
